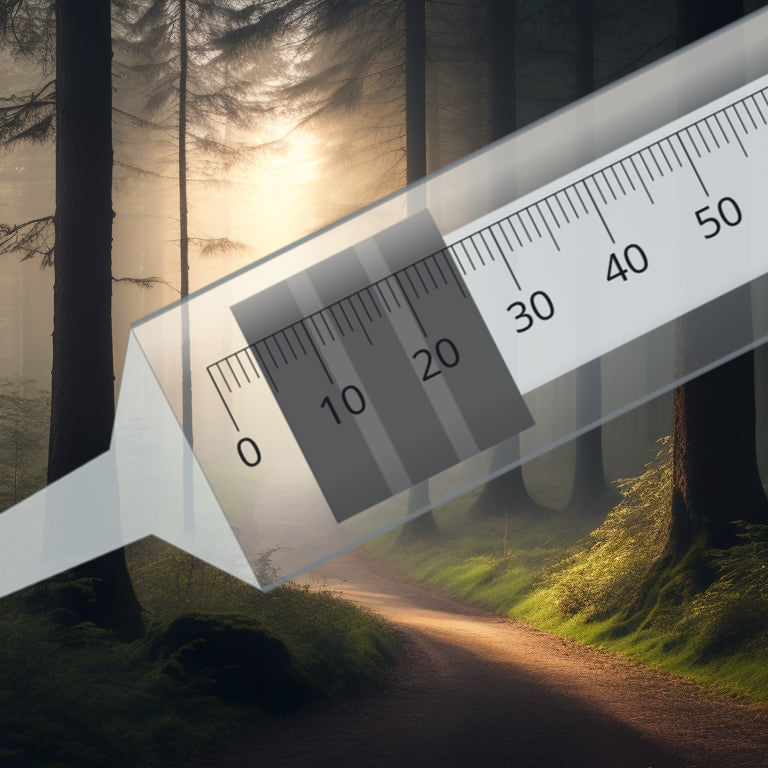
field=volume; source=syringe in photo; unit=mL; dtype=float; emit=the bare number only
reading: 4.5
